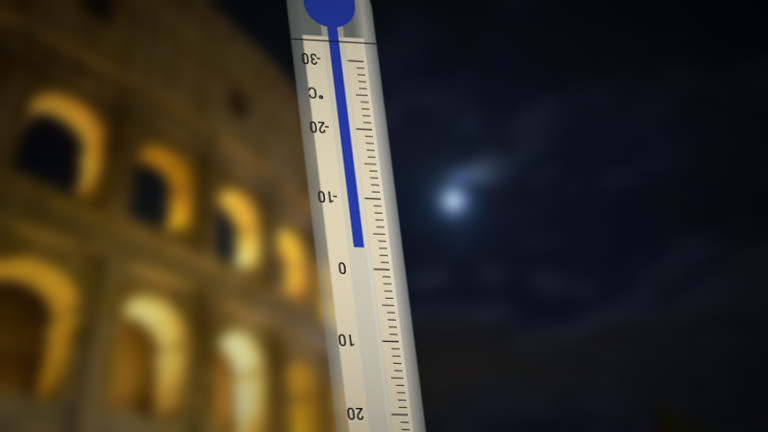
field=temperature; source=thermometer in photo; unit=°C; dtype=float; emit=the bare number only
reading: -3
